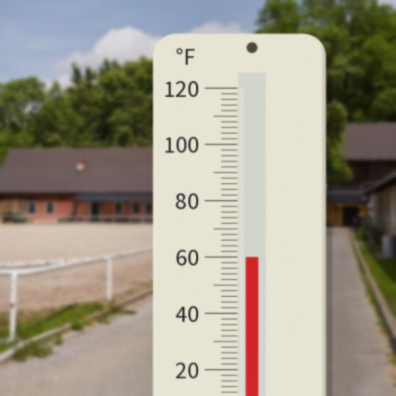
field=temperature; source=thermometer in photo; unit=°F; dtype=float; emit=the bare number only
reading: 60
